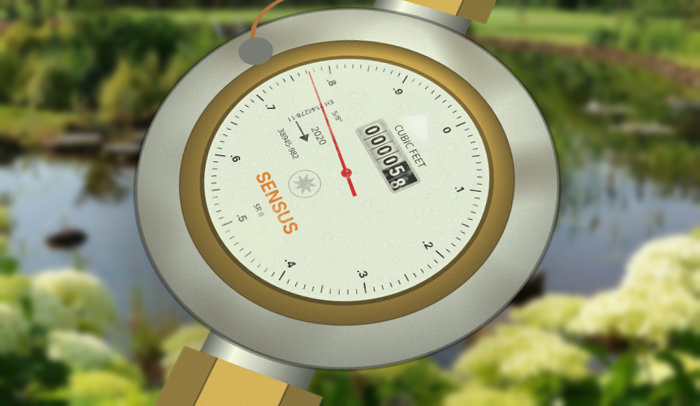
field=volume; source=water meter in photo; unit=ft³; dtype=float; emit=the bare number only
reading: 57.77
